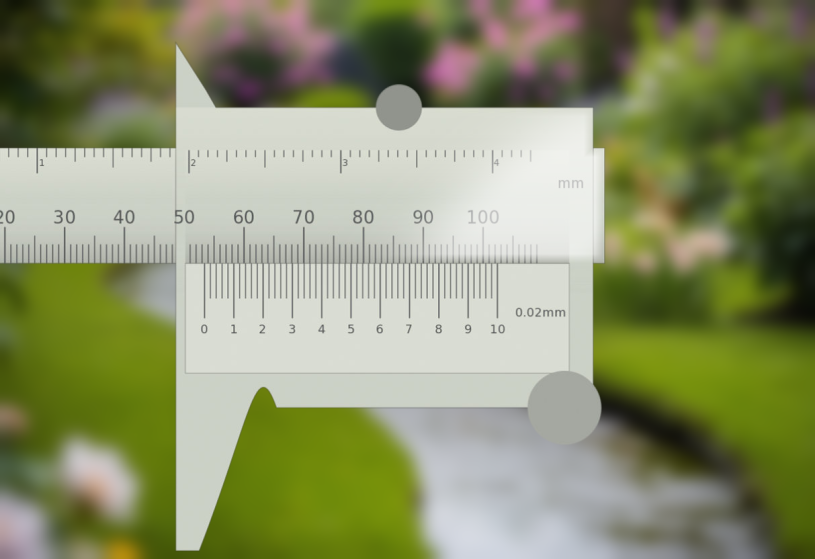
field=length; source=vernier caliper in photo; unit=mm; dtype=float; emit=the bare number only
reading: 53.4
